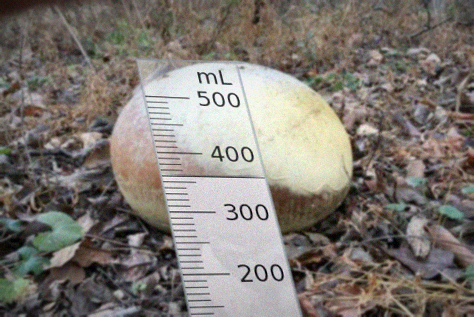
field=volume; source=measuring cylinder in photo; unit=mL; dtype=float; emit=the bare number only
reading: 360
